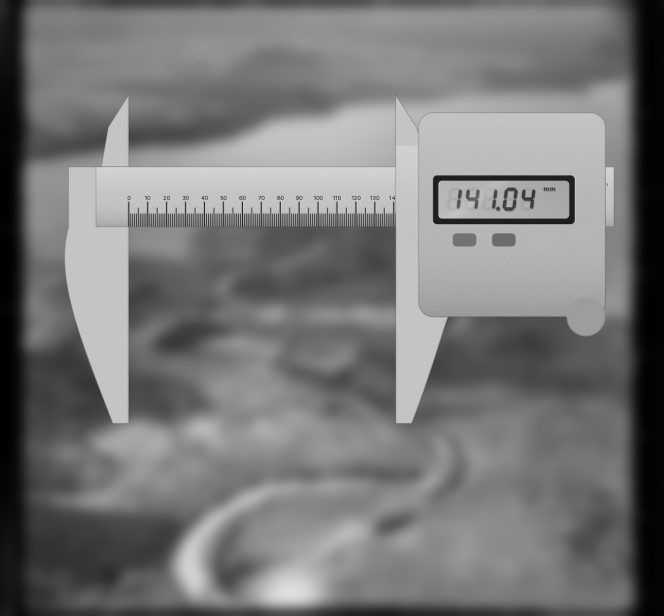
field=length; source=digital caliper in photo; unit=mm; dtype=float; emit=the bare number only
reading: 141.04
